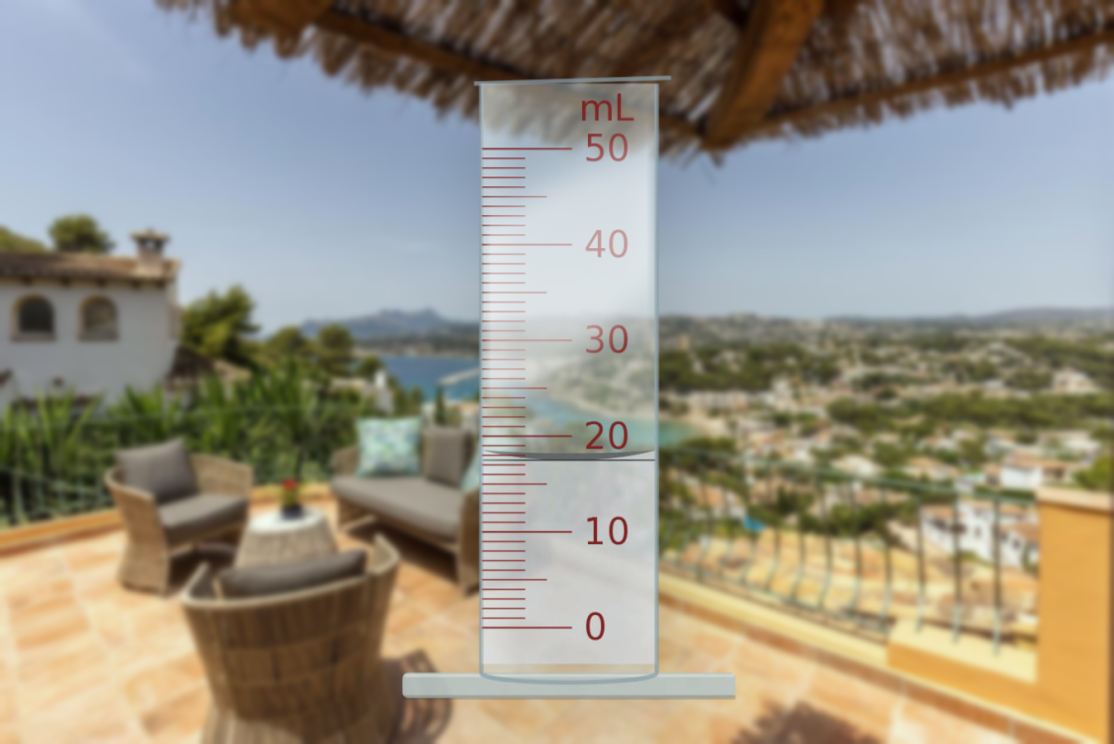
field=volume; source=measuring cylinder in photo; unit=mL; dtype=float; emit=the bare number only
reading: 17.5
